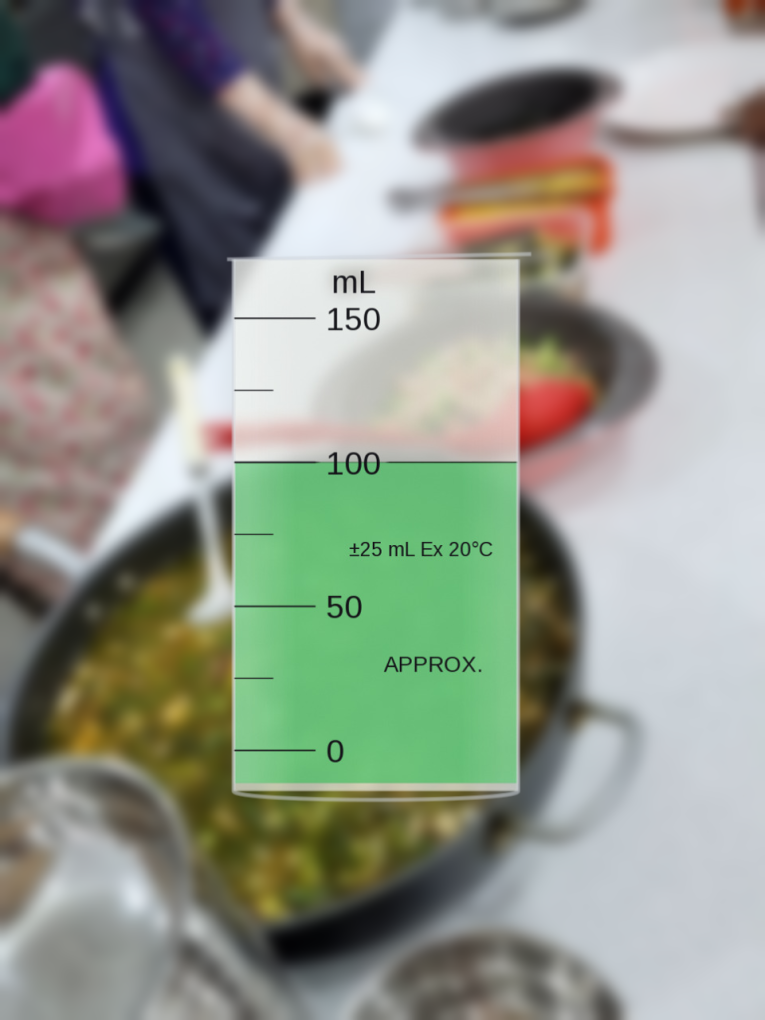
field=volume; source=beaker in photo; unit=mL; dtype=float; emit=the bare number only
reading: 100
